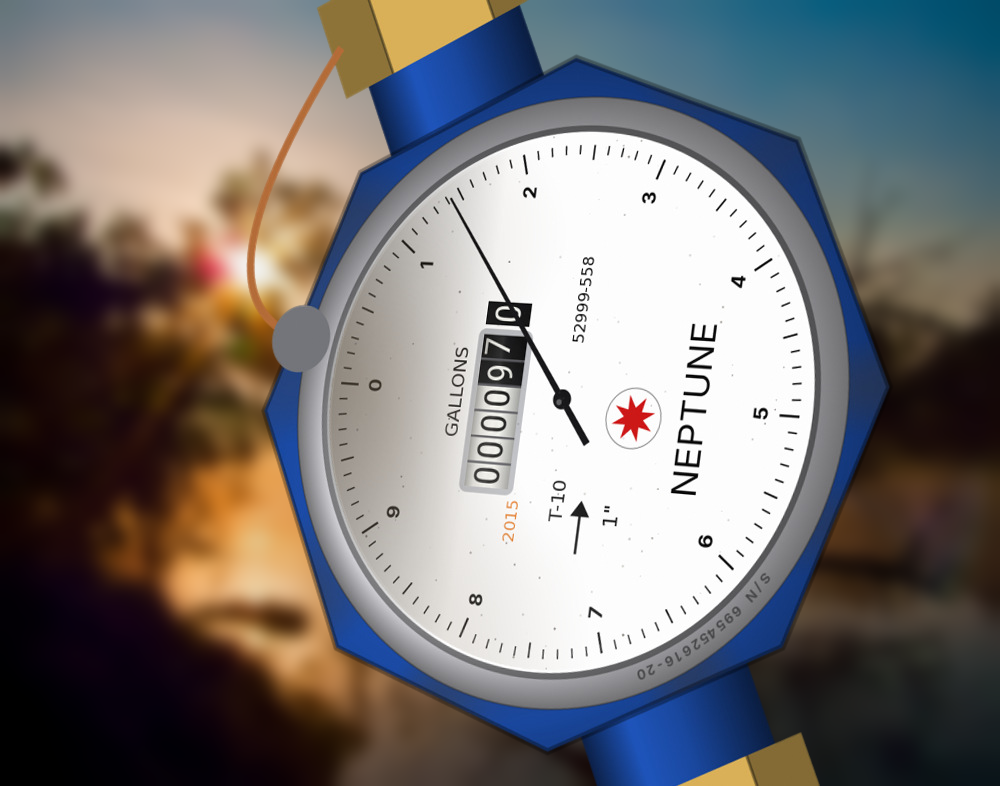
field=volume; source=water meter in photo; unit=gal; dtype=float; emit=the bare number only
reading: 971.4
